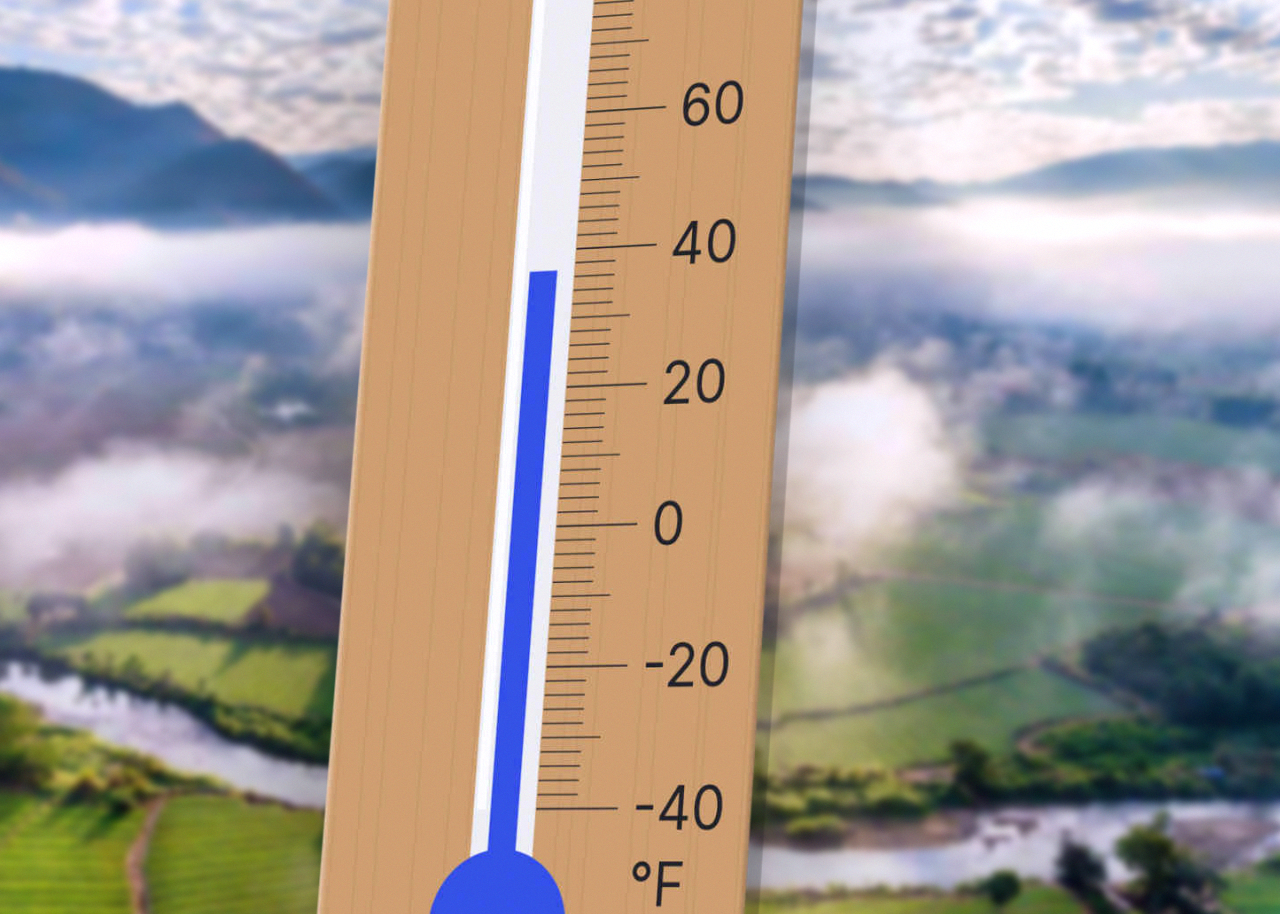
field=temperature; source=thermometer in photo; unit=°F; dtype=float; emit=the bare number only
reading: 37
